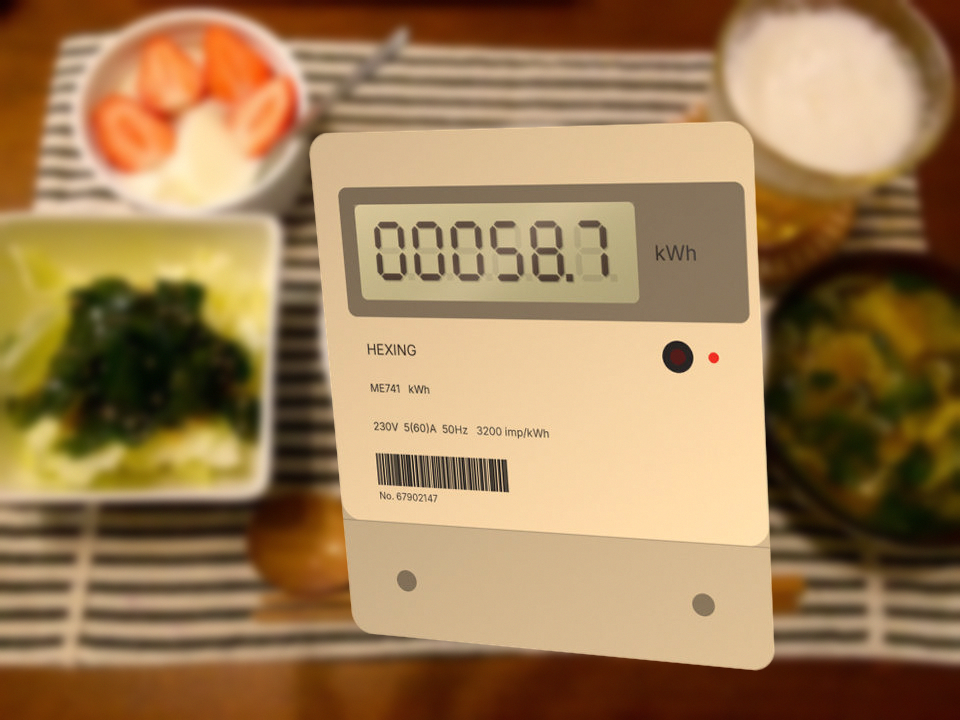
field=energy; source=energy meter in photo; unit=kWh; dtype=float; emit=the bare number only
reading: 58.7
